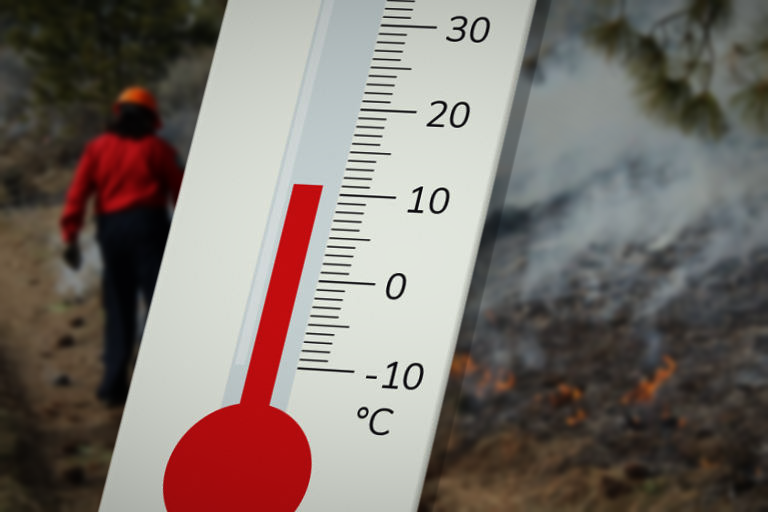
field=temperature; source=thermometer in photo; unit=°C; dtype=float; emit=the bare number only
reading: 11
